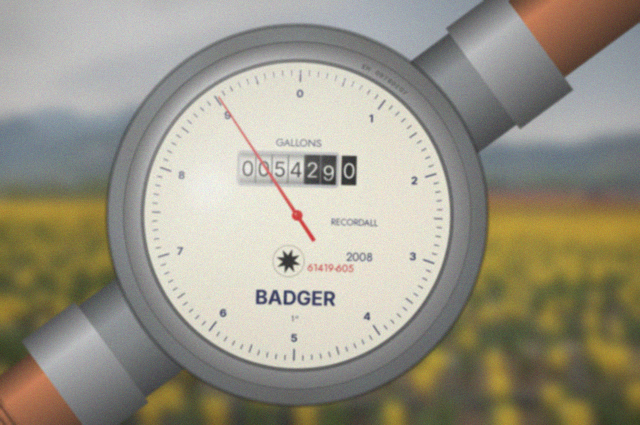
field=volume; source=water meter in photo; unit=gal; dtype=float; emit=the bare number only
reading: 54289.0
